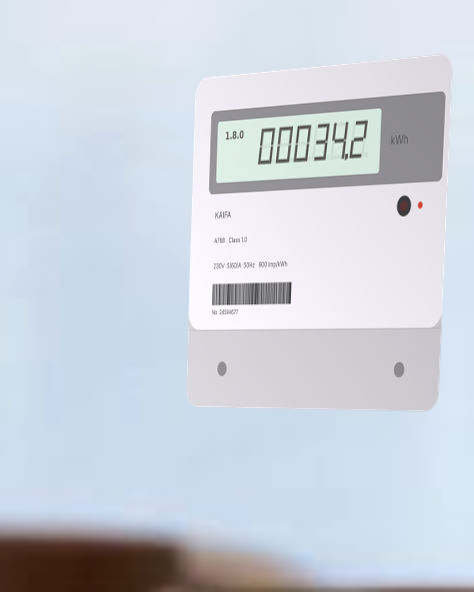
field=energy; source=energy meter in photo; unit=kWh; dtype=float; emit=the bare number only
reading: 34.2
